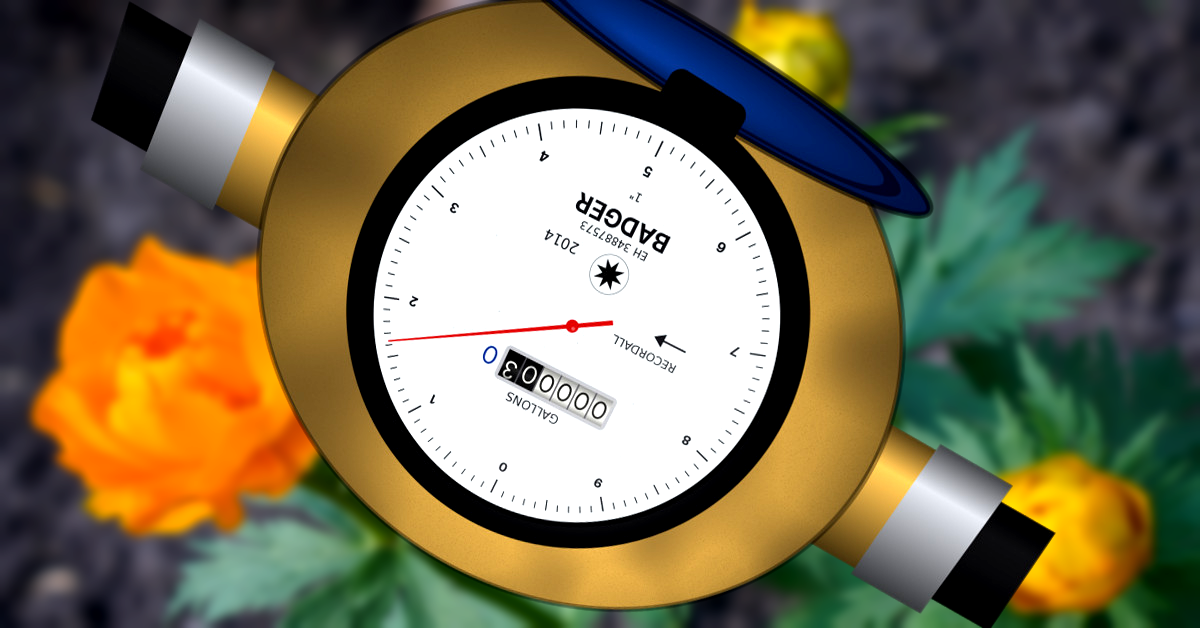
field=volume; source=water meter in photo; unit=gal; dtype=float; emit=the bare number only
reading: 31.6
